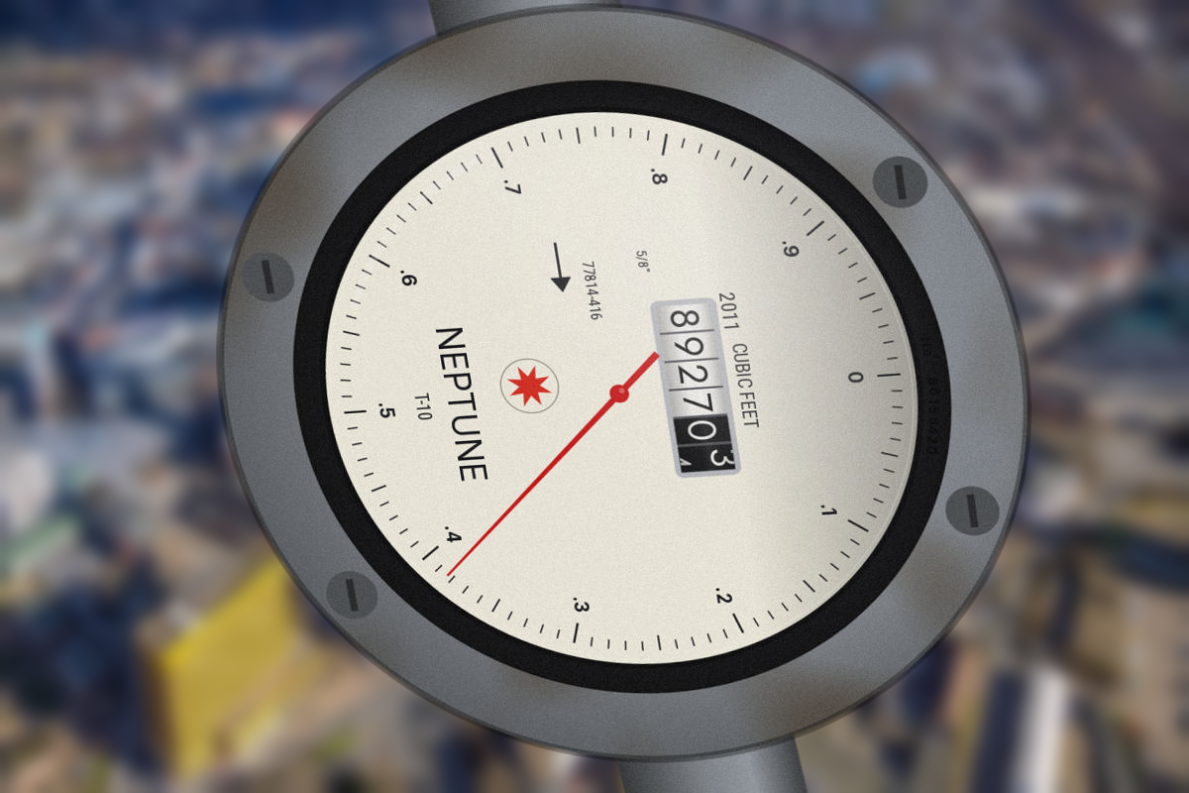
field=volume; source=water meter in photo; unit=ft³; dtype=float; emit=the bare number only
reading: 892703.38
